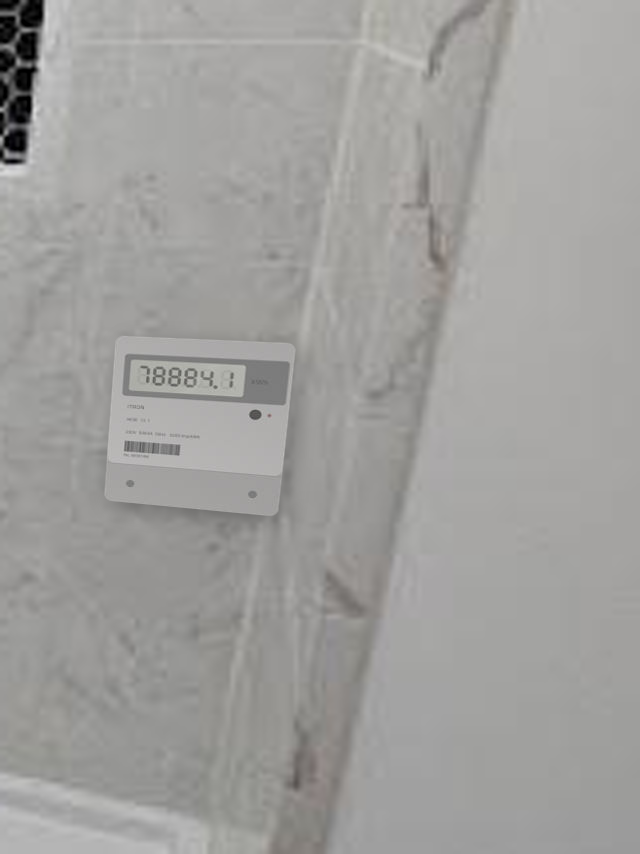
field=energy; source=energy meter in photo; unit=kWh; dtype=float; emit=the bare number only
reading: 78884.1
